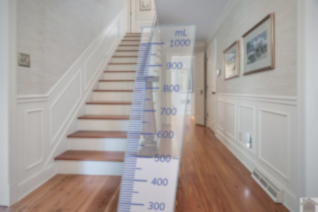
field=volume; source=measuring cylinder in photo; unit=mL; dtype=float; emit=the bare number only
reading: 500
